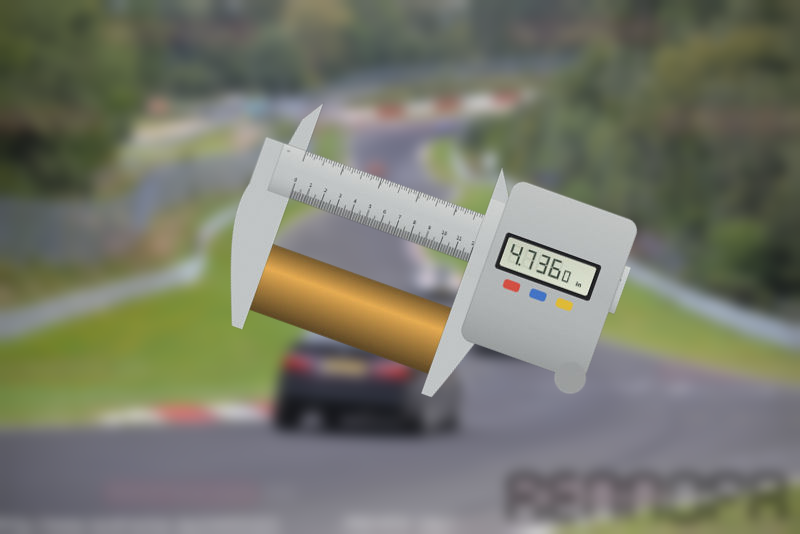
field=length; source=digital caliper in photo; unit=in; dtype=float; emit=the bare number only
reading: 4.7360
